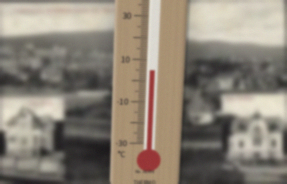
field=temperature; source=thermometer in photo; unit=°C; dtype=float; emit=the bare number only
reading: 5
